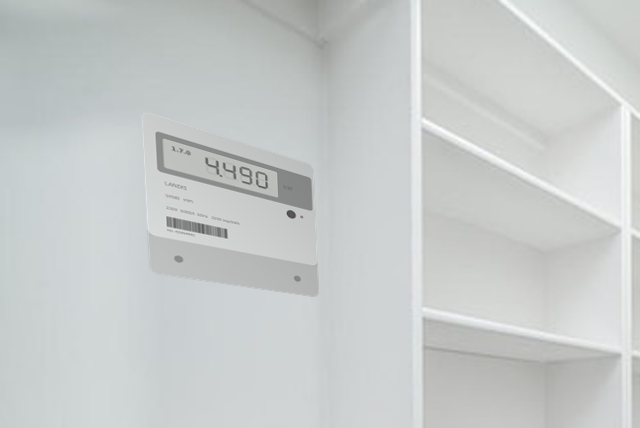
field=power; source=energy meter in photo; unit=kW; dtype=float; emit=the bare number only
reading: 4.490
